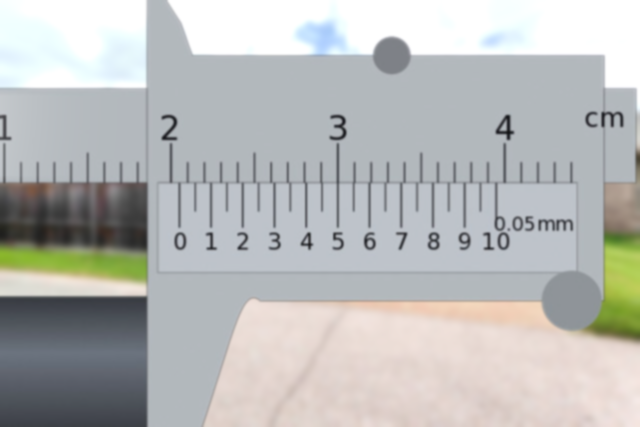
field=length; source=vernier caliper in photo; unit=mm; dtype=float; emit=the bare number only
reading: 20.5
